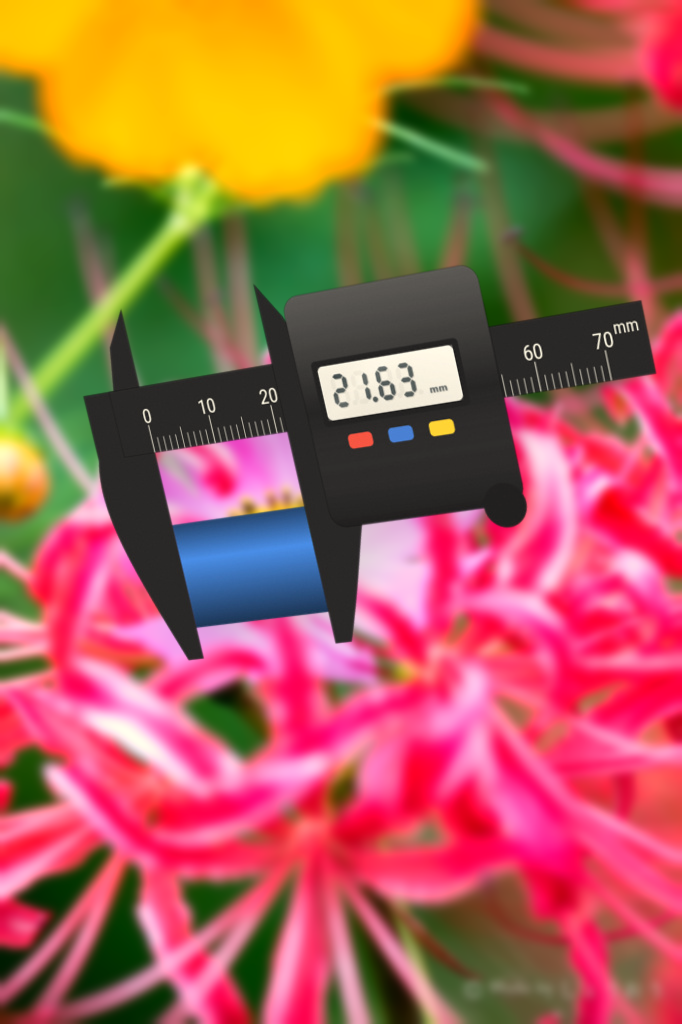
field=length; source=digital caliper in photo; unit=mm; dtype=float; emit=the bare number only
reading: 21.63
